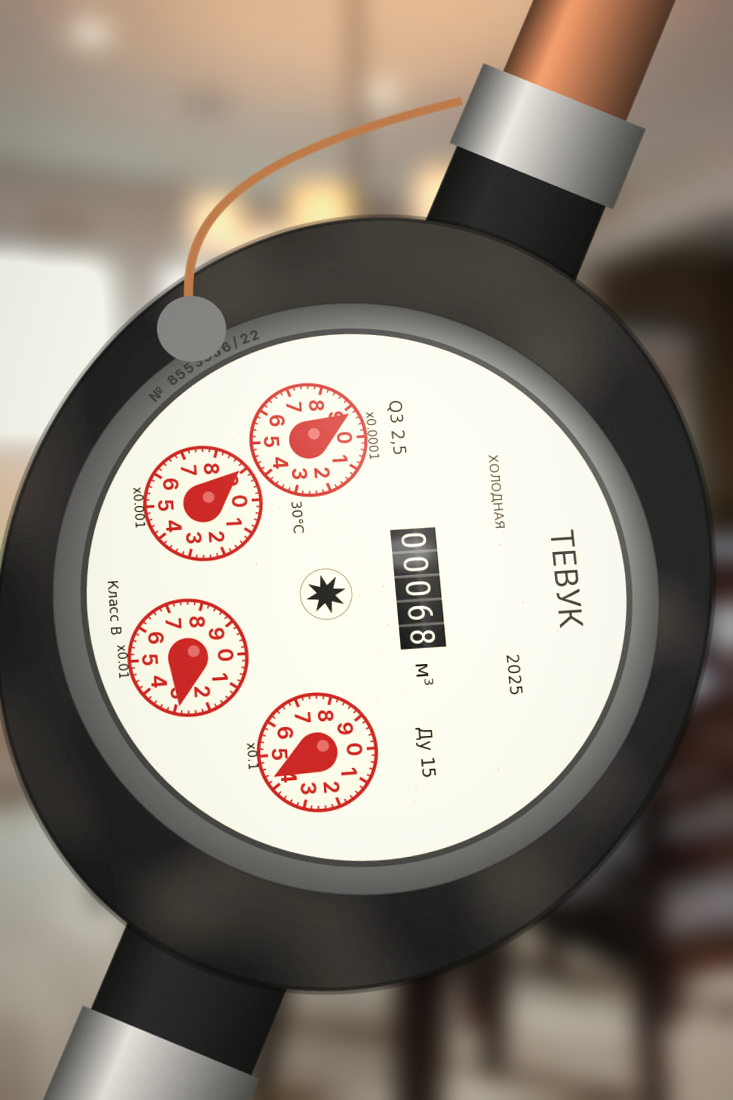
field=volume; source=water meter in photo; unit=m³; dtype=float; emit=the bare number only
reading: 68.4289
